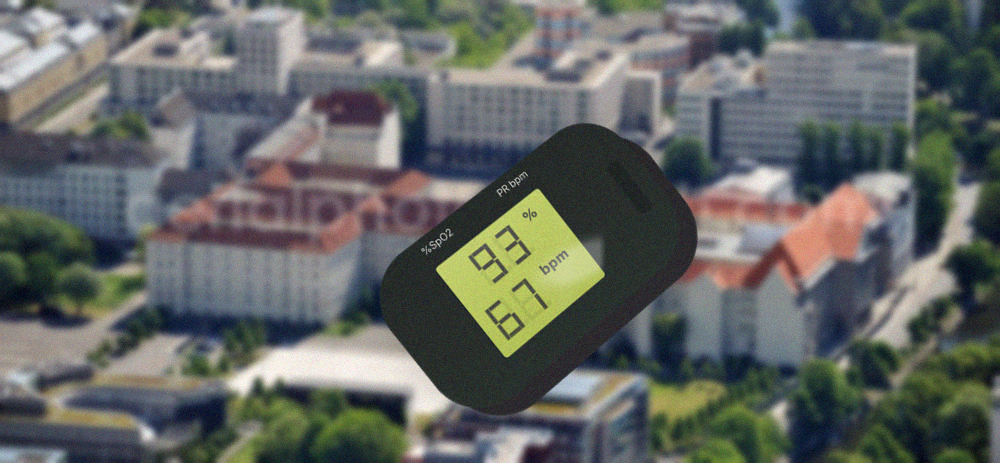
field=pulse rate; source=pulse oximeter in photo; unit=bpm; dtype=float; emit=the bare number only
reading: 67
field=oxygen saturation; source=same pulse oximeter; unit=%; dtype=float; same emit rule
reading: 93
